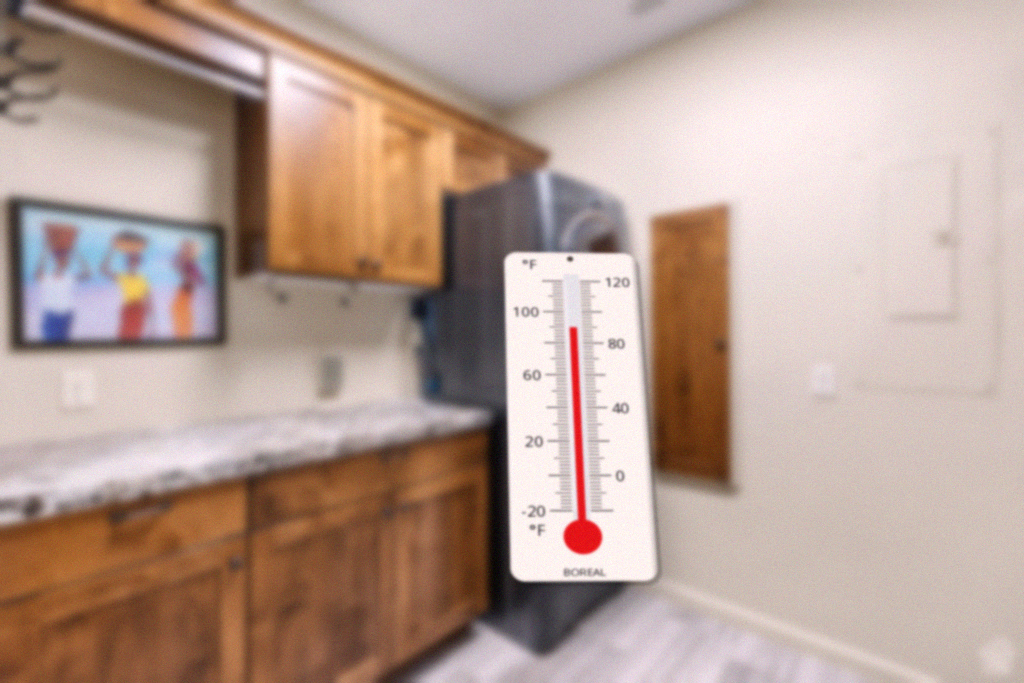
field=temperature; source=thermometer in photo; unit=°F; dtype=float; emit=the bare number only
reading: 90
